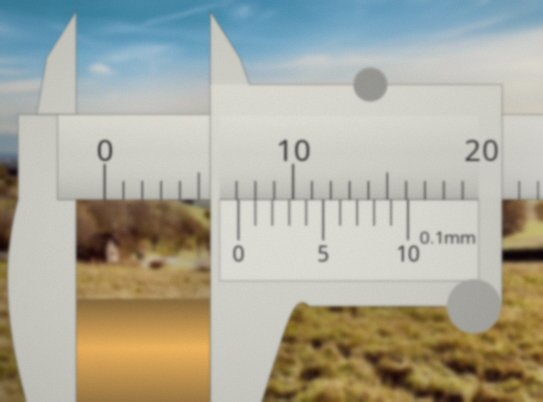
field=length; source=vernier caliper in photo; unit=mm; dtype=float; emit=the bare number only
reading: 7.1
